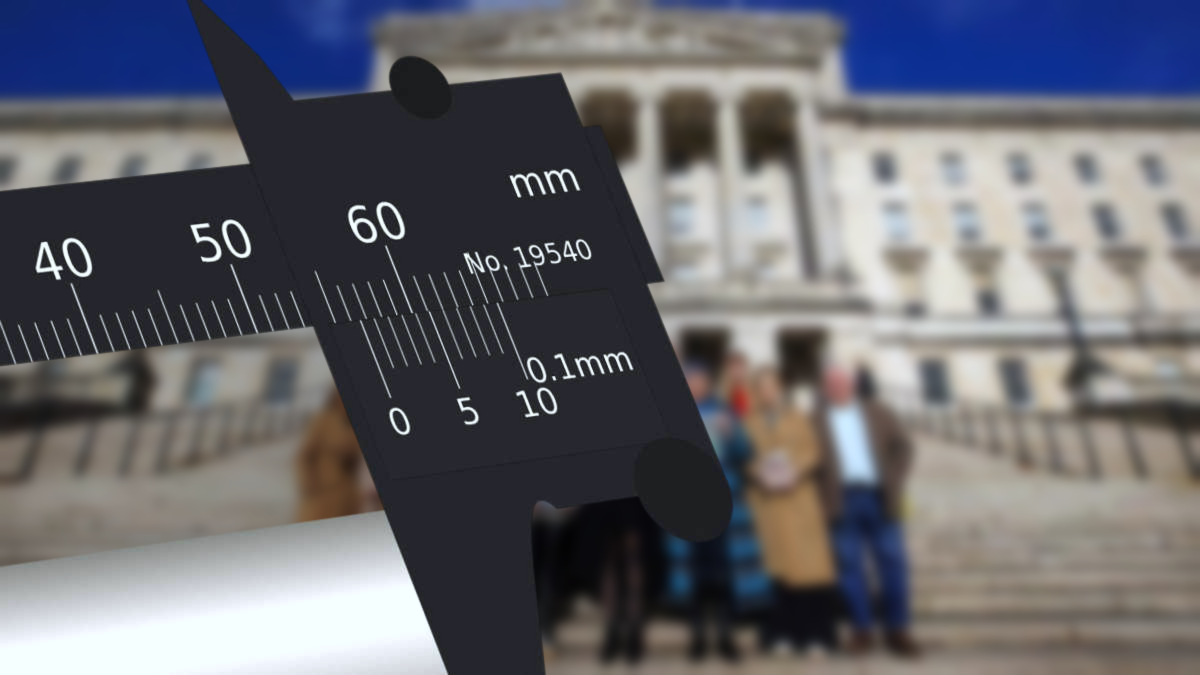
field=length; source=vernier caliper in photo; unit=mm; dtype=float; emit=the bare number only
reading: 56.6
